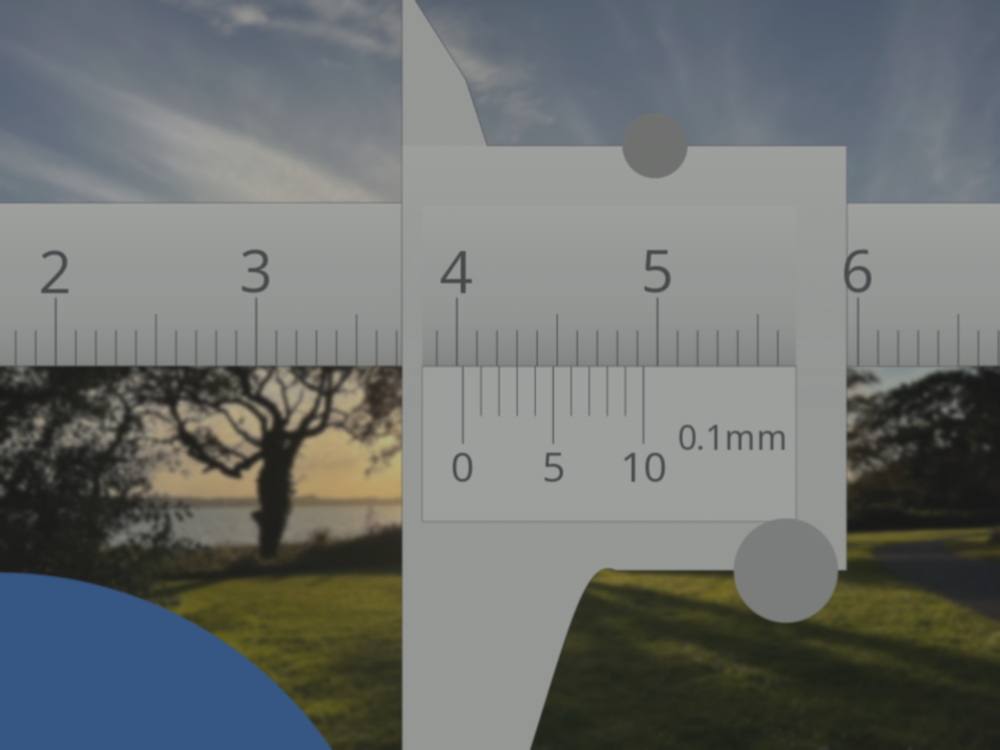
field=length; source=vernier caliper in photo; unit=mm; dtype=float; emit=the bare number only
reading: 40.3
